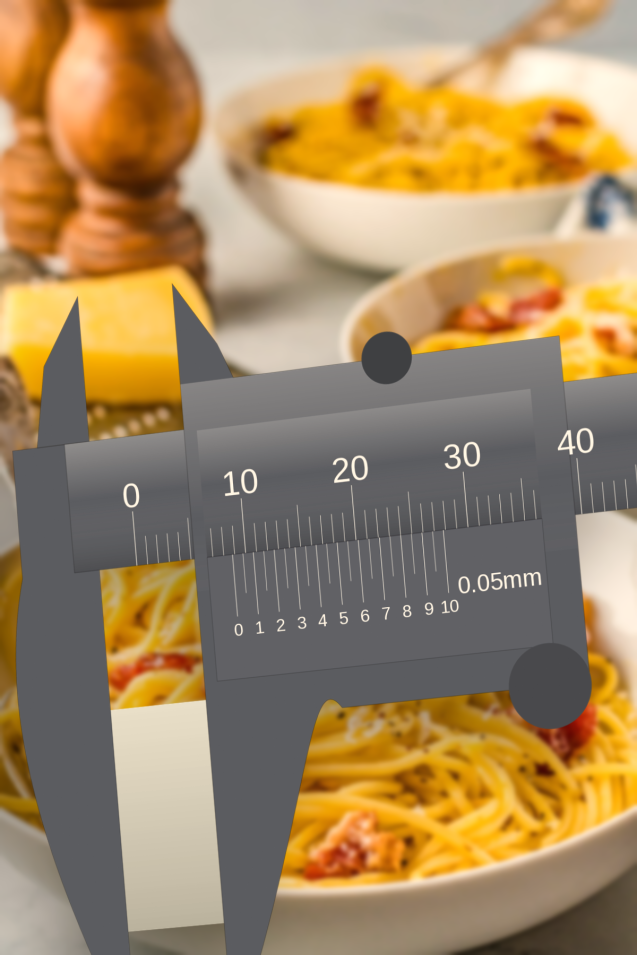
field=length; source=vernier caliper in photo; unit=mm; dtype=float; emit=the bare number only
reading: 8.8
